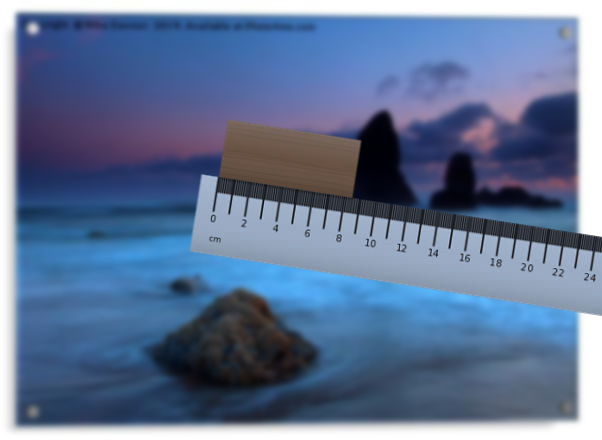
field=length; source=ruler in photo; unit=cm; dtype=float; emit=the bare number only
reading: 8.5
